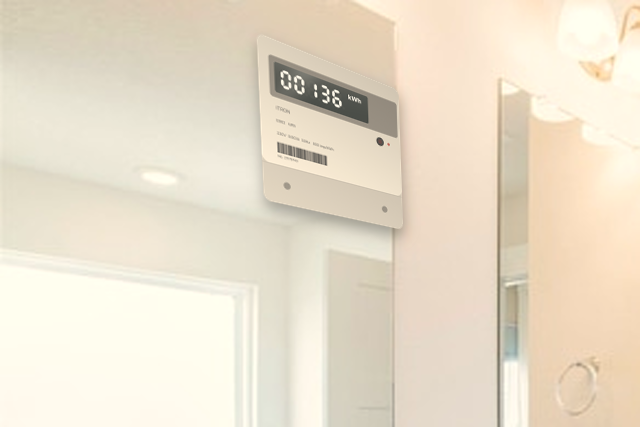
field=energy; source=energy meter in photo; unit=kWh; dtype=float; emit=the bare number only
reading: 136
